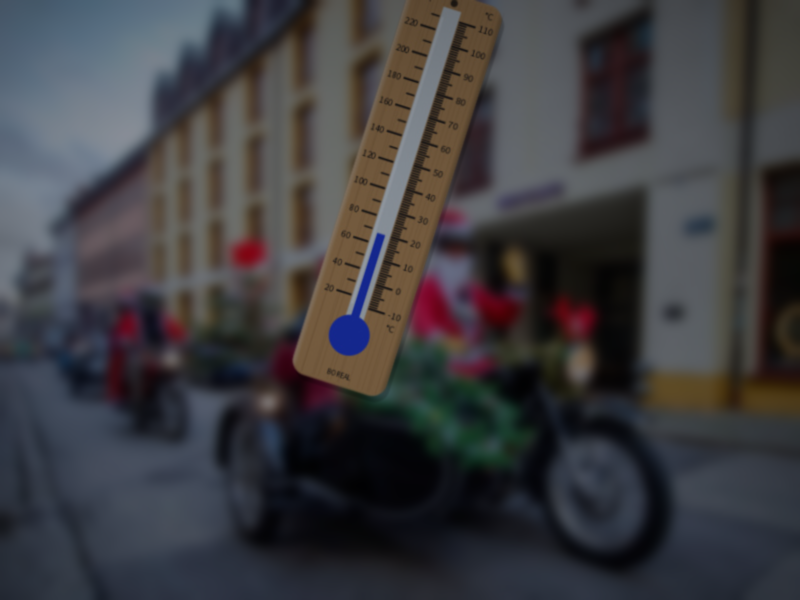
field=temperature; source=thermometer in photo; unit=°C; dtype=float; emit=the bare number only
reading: 20
